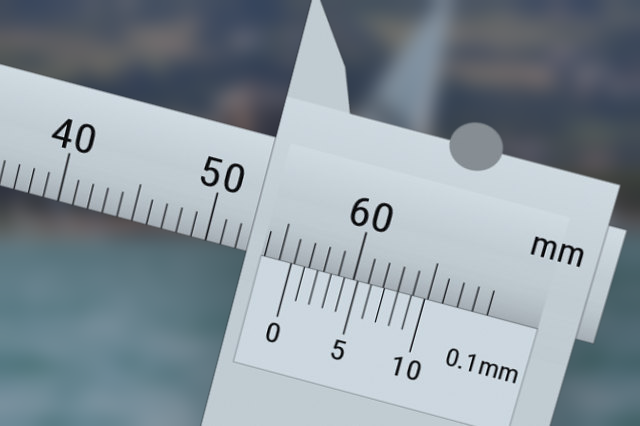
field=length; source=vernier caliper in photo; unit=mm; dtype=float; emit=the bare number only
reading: 55.8
